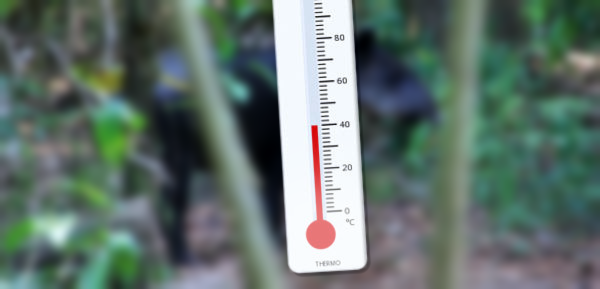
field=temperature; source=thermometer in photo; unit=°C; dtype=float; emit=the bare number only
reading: 40
